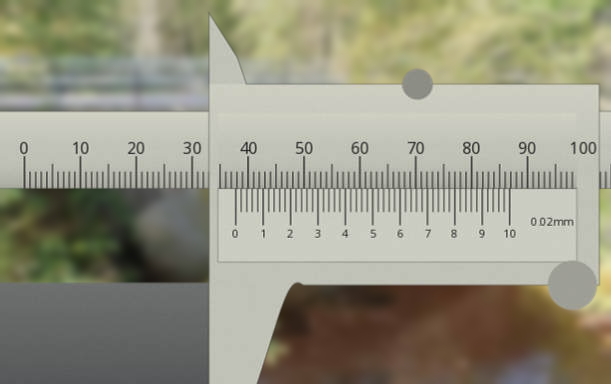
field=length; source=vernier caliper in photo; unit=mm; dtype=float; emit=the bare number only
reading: 37.8
